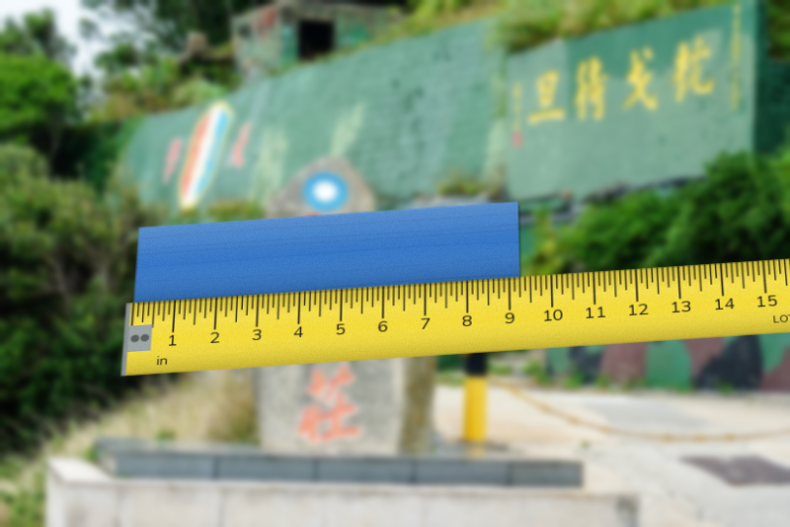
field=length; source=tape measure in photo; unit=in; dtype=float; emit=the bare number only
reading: 9.25
